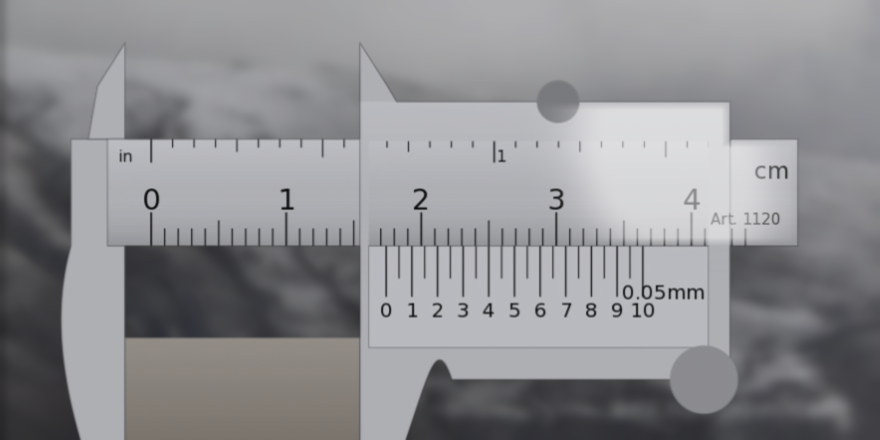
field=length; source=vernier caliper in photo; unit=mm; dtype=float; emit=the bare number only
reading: 17.4
